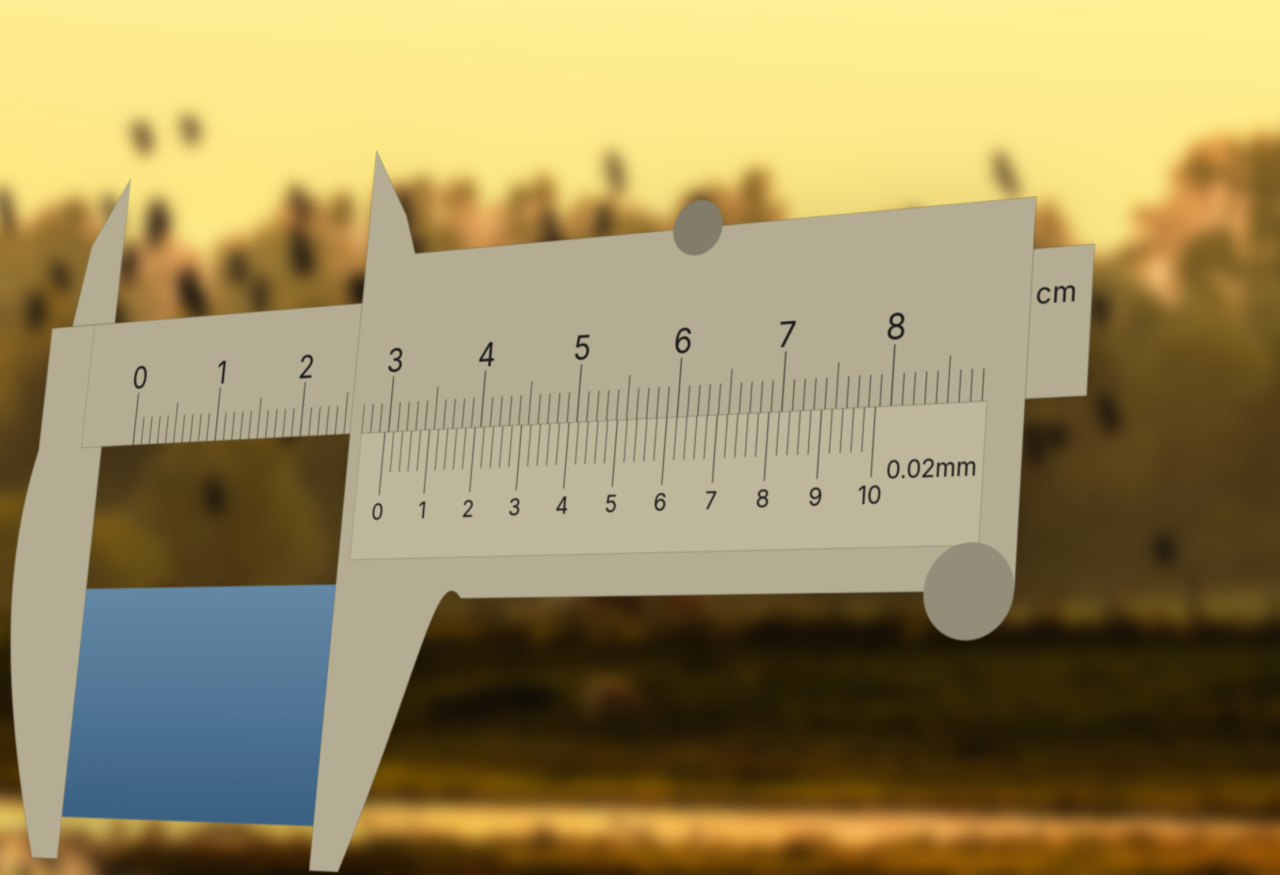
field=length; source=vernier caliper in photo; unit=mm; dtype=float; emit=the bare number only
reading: 29.6
